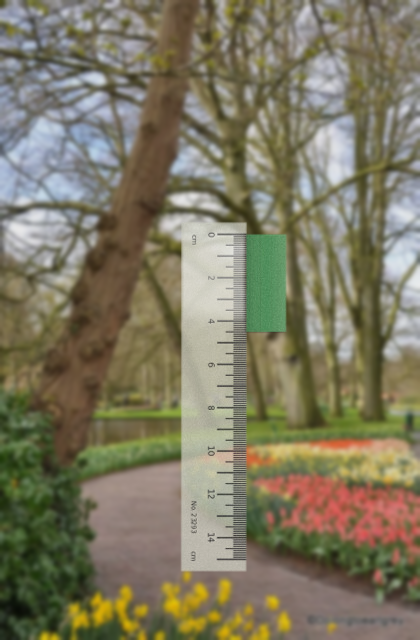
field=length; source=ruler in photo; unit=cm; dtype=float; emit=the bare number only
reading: 4.5
